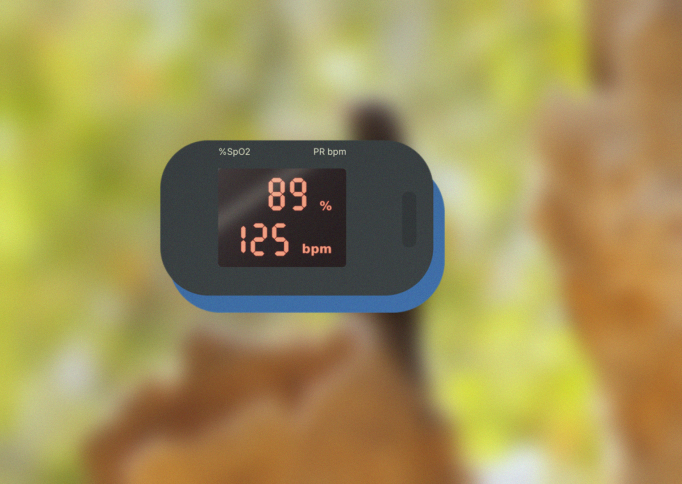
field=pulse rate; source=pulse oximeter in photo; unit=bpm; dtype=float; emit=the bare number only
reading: 125
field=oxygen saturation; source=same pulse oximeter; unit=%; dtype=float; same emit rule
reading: 89
